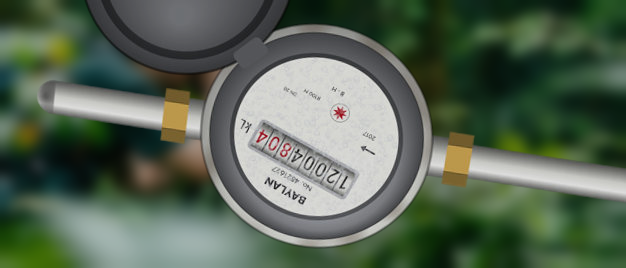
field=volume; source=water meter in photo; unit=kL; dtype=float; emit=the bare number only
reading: 12004.804
